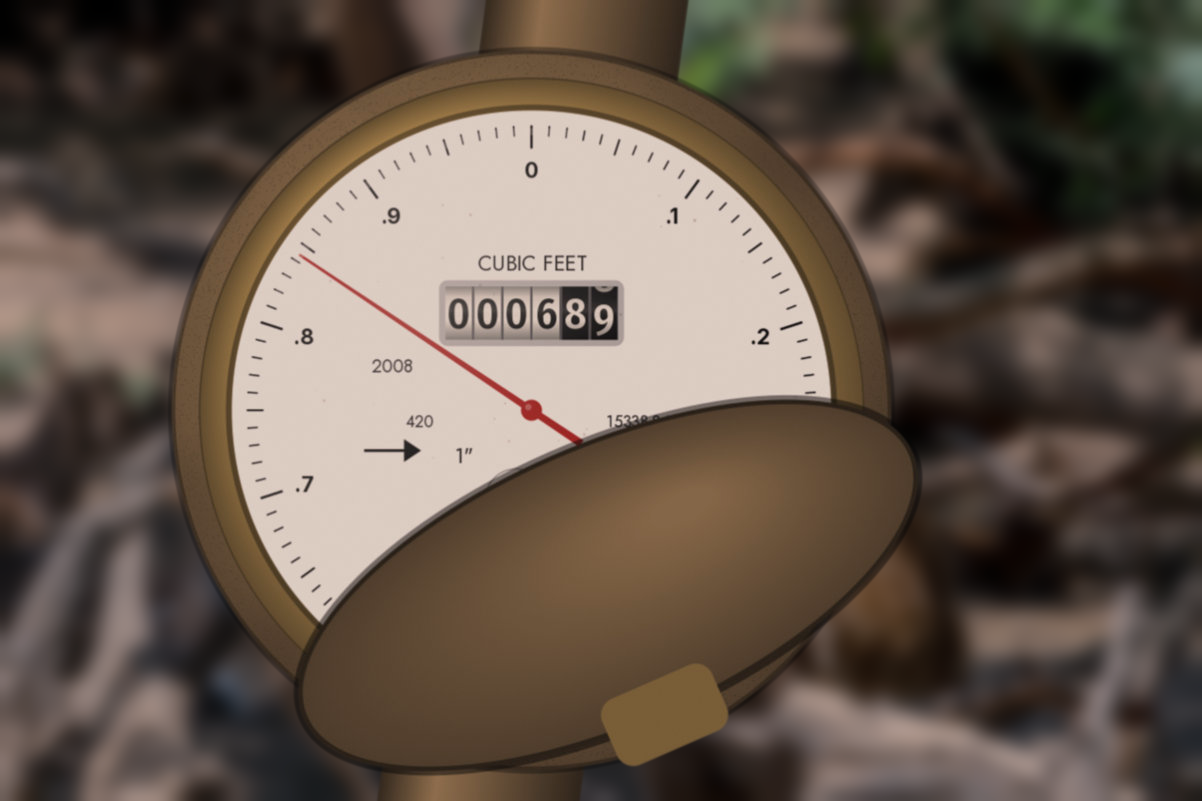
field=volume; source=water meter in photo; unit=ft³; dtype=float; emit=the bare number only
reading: 688.84
